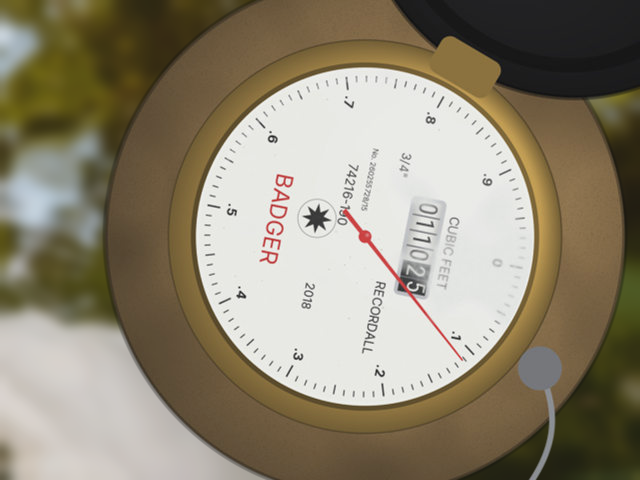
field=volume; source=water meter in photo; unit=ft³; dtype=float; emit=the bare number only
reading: 11025.11
